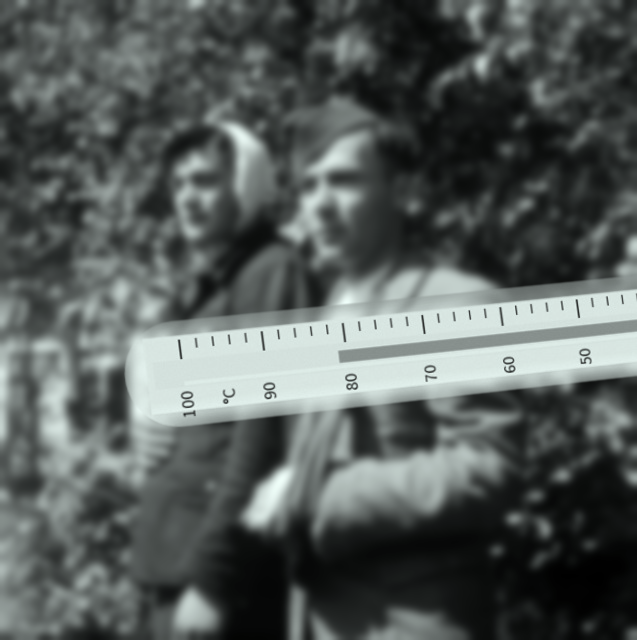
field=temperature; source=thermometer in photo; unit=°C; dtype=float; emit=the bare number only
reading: 81
